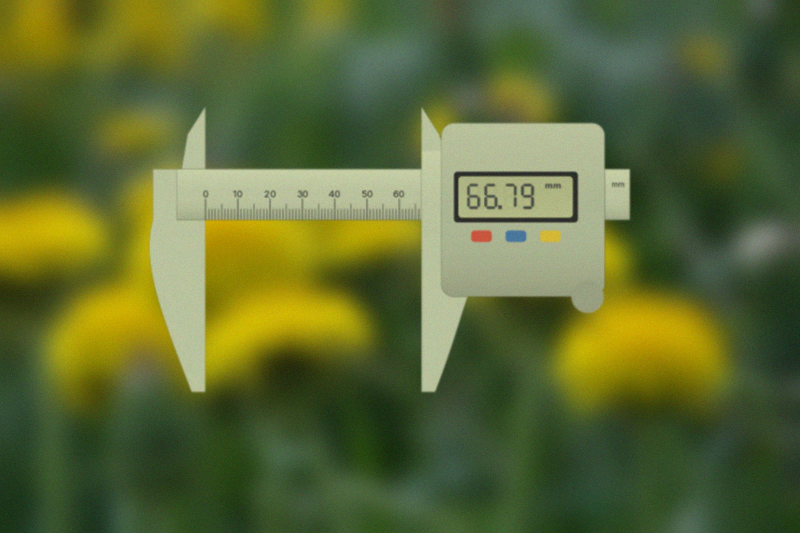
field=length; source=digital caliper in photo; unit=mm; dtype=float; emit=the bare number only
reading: 66.79
